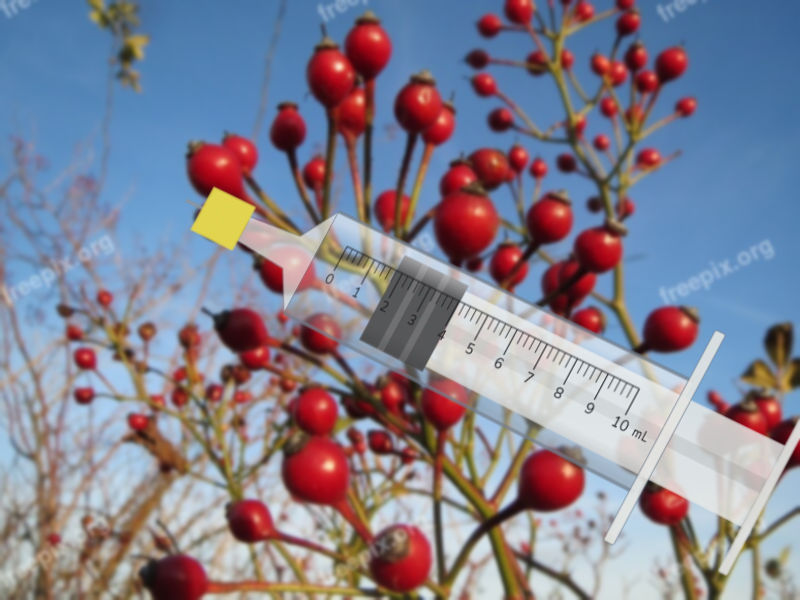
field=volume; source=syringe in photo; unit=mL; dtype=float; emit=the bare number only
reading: 1.8
